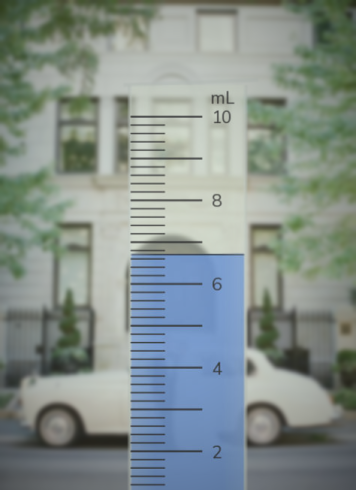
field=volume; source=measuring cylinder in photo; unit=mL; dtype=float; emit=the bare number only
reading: 6.7
